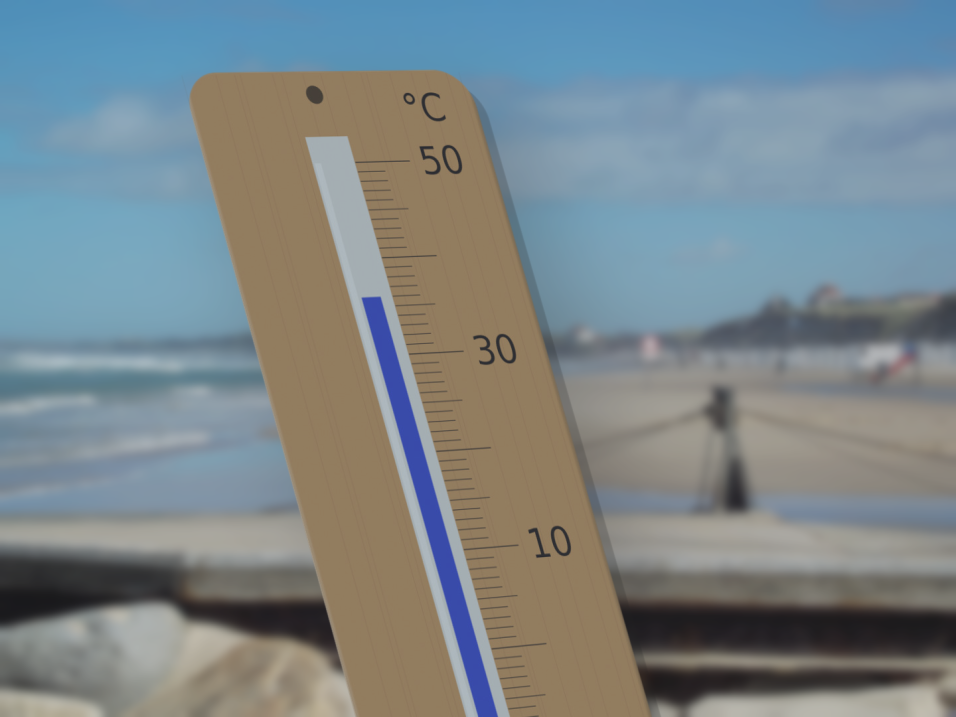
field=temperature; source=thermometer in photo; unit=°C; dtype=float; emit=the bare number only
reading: 36
